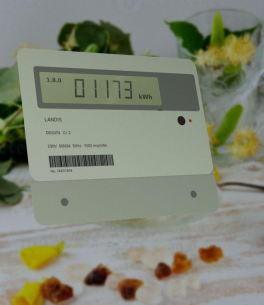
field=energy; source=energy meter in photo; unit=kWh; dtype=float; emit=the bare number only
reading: 1173
